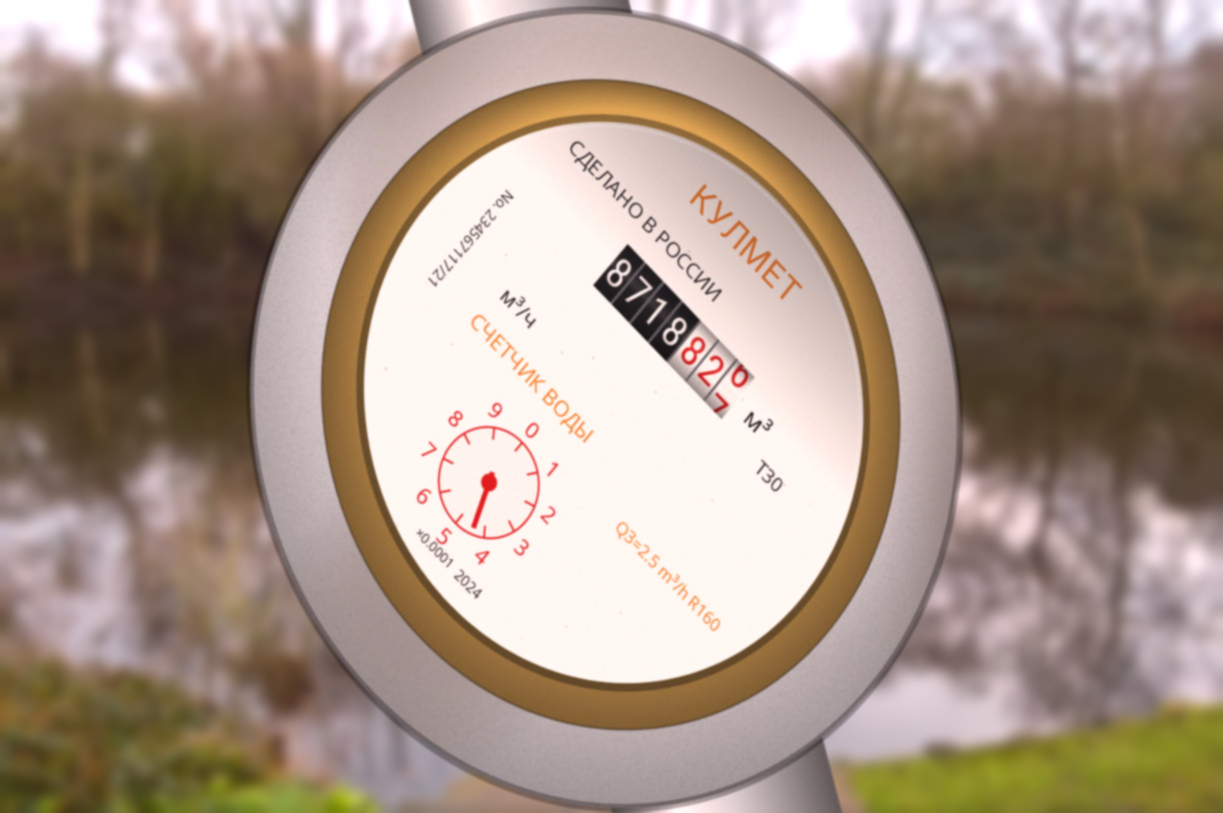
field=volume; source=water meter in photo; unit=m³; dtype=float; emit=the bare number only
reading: 8718.8264
